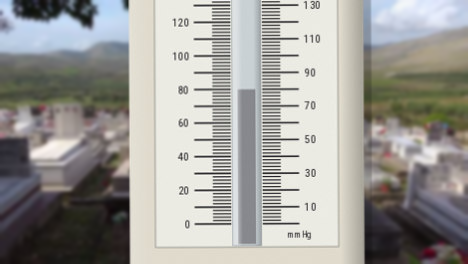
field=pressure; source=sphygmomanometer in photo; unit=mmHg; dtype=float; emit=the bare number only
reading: 80
